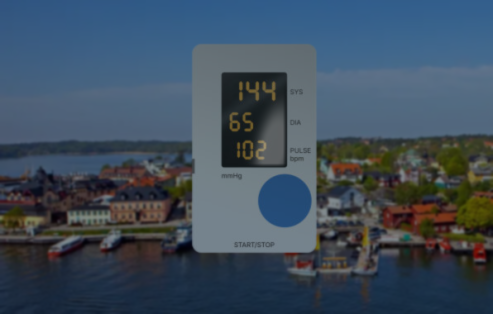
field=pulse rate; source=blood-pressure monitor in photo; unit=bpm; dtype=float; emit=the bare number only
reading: 102
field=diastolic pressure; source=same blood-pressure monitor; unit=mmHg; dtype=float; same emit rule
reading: 65
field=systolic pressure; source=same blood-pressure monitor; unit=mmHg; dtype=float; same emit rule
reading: 144
